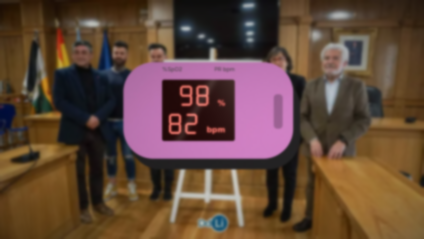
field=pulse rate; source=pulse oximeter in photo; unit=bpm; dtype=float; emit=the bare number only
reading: 82
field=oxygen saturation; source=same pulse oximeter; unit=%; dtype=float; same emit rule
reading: 98
